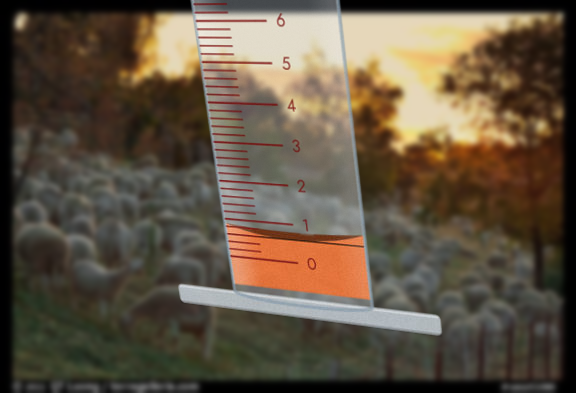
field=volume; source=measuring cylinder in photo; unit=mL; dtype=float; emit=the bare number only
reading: 0.6
